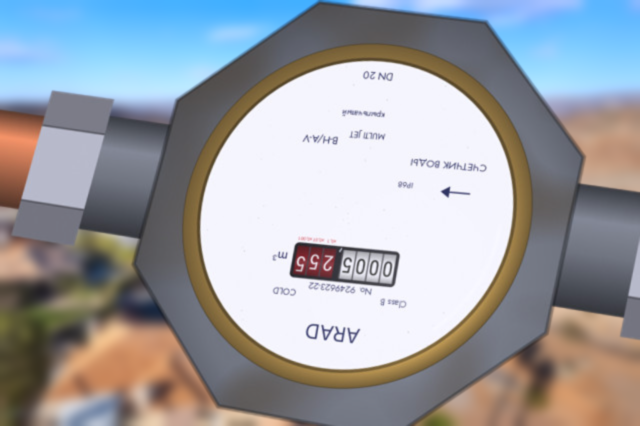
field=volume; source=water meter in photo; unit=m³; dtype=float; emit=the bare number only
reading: 5.255
